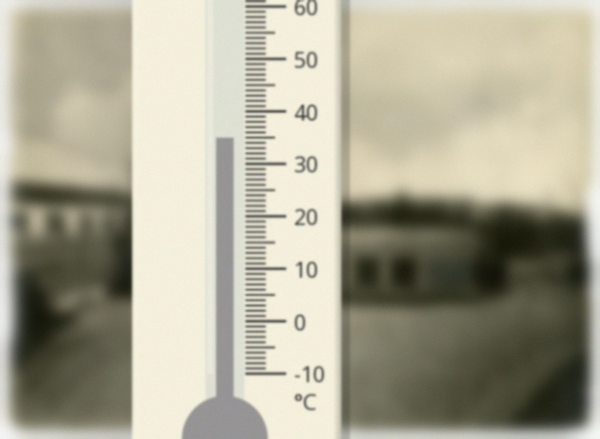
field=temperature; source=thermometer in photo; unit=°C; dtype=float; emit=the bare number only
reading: 35
